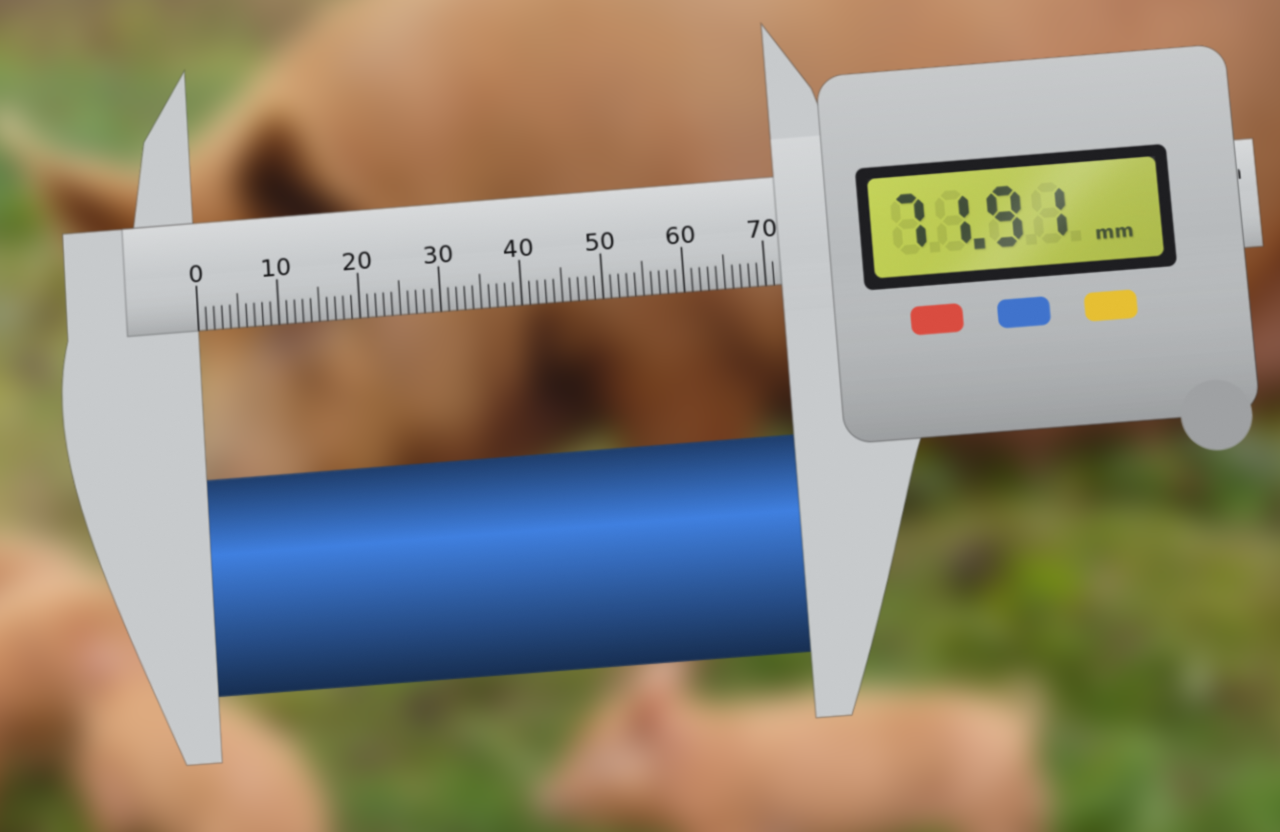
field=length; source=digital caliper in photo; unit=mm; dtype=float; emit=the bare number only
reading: 71.91
